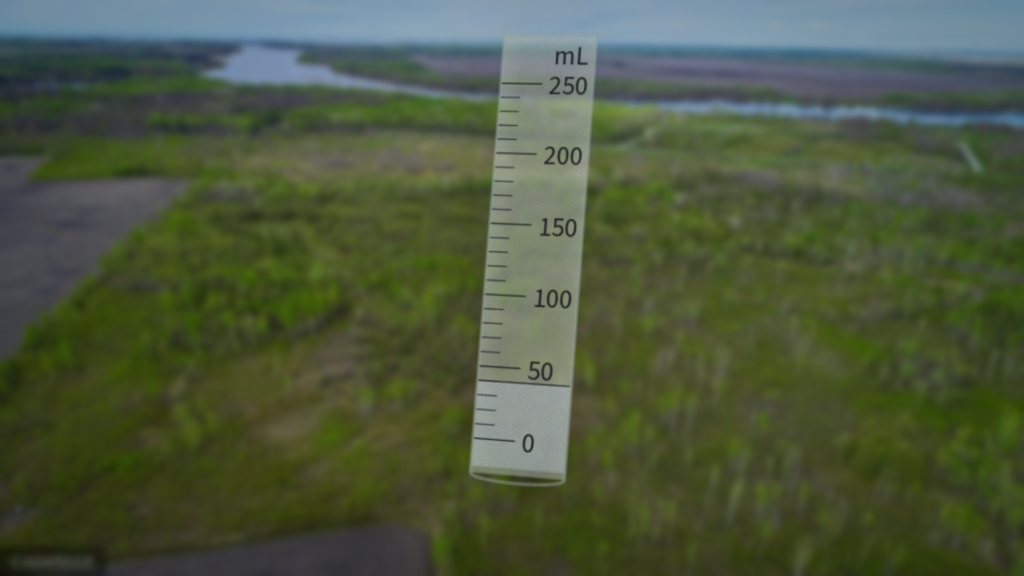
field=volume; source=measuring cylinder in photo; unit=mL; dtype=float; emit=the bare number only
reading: 40
